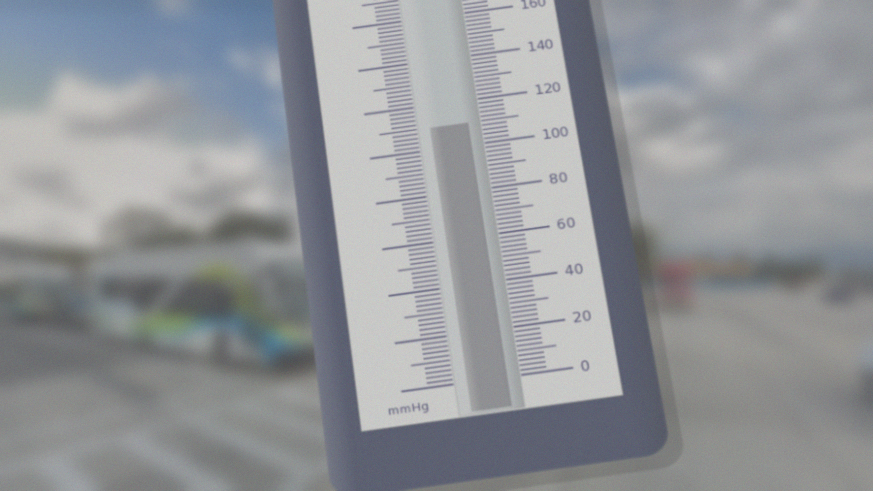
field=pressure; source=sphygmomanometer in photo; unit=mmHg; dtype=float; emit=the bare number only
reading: 110
